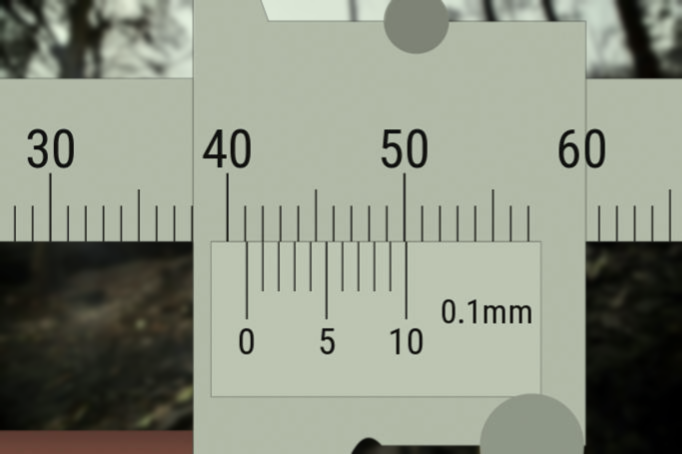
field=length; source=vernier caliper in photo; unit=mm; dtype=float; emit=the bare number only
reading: 41.1
